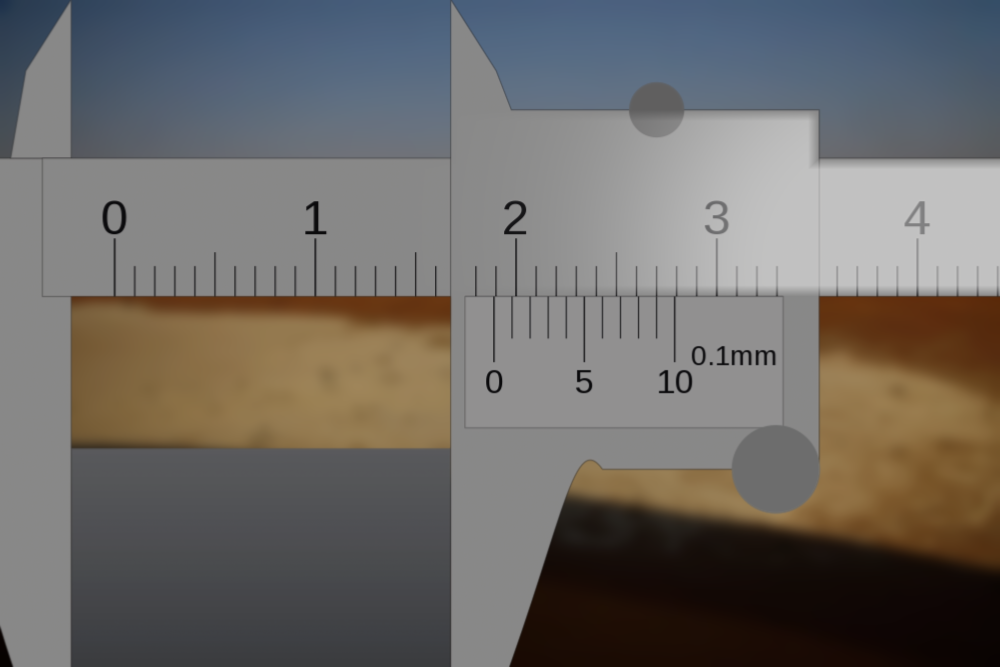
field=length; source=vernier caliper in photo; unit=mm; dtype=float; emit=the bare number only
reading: 18.9
